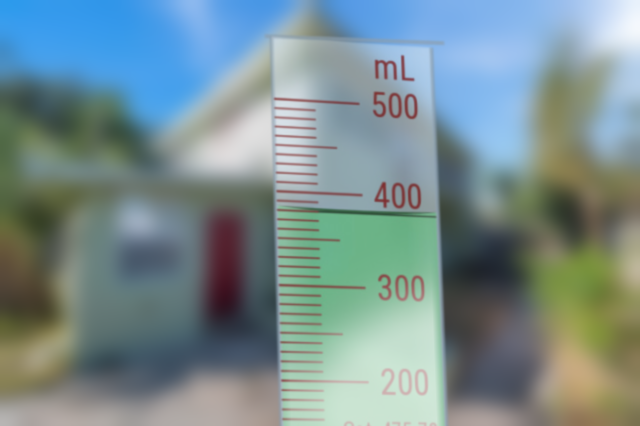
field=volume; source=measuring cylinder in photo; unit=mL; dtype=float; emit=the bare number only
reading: 380
